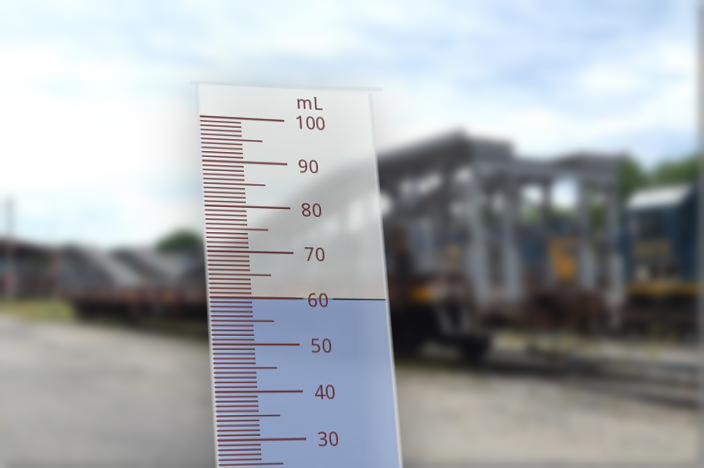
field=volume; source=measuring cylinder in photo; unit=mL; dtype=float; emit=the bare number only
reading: 60
